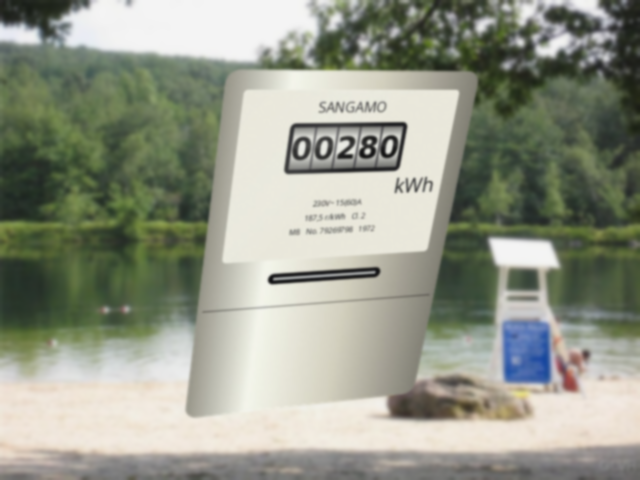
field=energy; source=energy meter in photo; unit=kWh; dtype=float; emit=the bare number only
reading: 280
